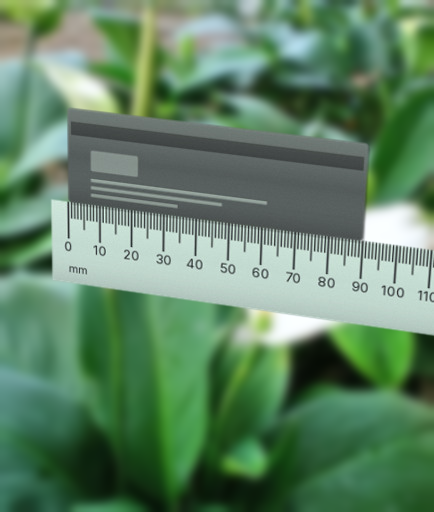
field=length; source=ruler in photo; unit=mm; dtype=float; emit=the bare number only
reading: 90
